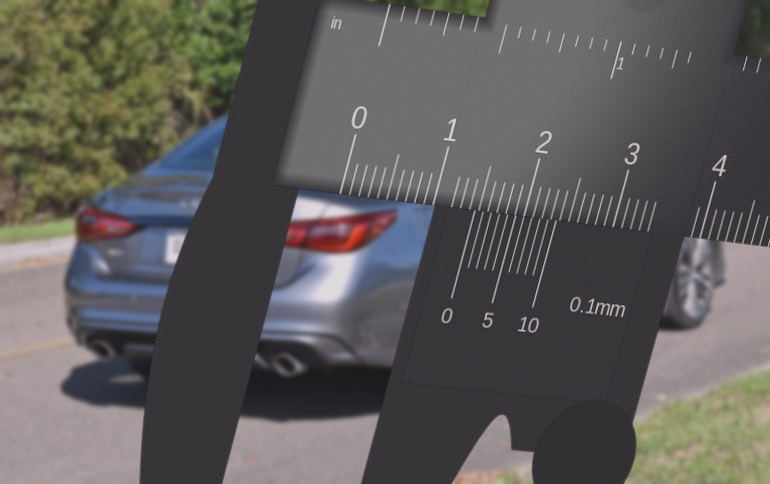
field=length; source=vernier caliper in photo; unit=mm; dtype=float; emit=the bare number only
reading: 14.6
